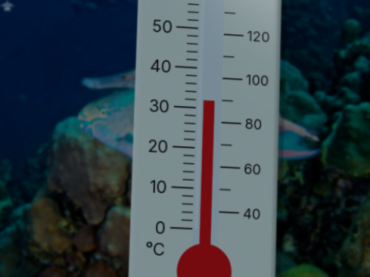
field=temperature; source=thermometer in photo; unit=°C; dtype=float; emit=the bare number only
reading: 32
